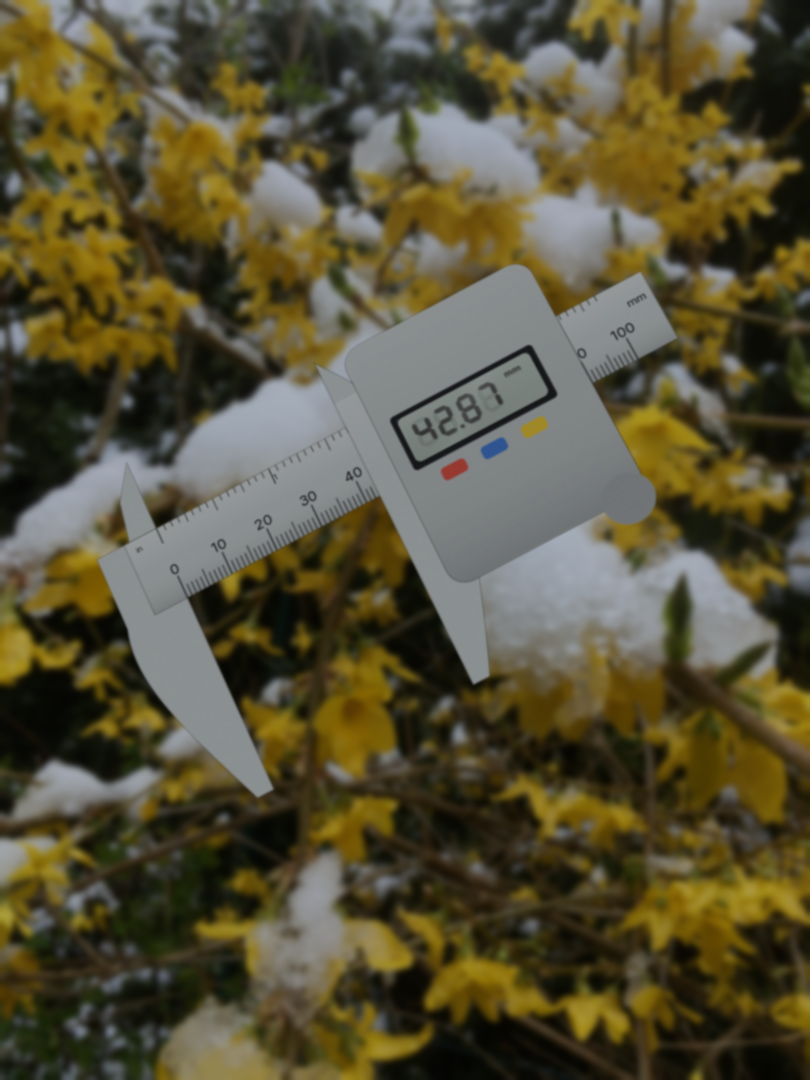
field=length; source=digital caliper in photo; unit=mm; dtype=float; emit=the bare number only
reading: 42.87
